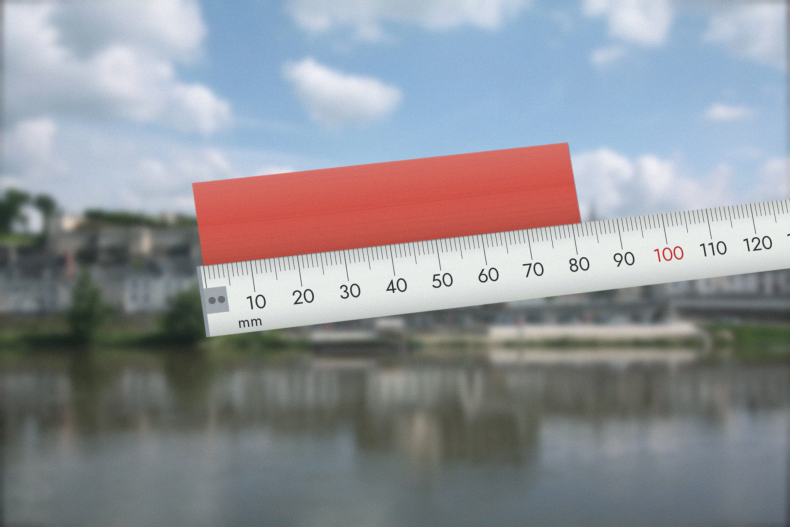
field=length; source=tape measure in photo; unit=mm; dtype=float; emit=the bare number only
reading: 82
